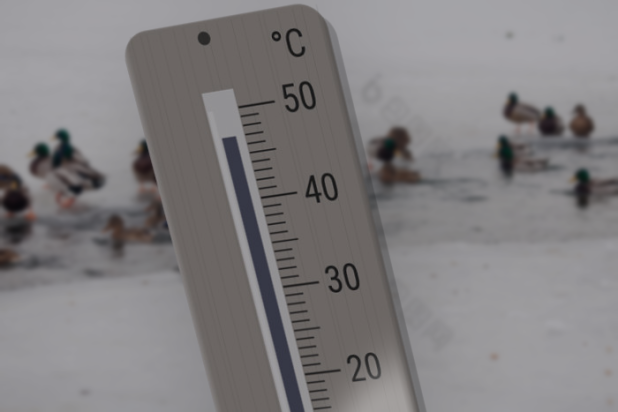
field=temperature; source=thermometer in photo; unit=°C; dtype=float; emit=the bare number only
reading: 47
